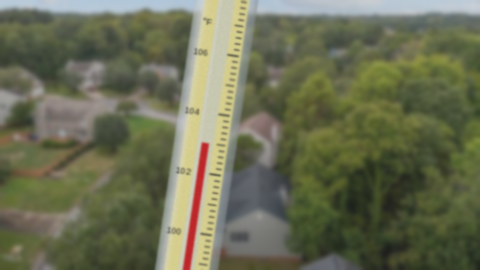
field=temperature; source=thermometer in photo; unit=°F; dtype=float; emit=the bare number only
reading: 103
